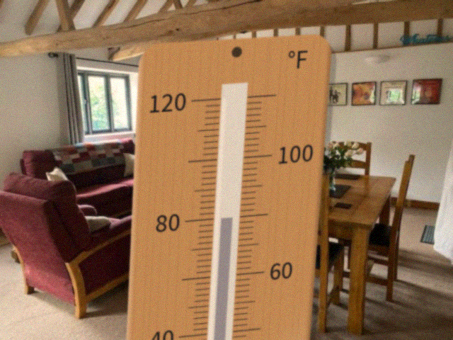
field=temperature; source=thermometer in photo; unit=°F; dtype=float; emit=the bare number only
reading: 80
